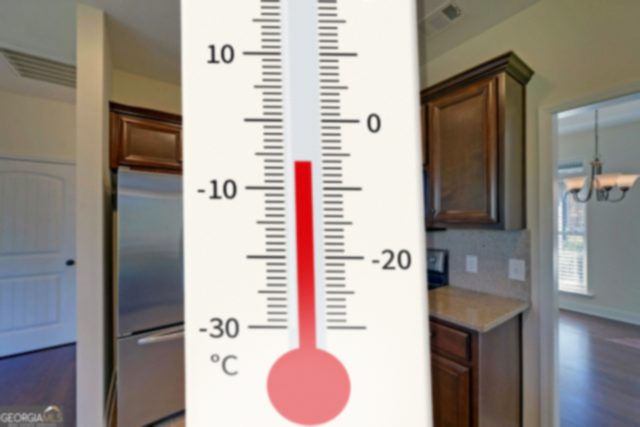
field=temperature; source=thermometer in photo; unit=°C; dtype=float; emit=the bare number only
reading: -6
